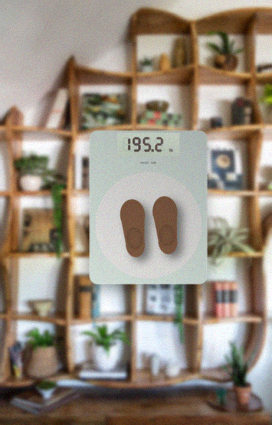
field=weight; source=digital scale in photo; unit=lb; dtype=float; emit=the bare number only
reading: 195.2
